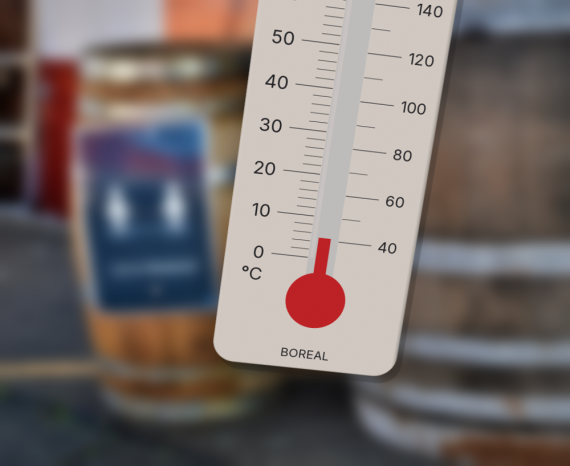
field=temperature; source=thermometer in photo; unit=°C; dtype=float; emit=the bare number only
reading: 5
